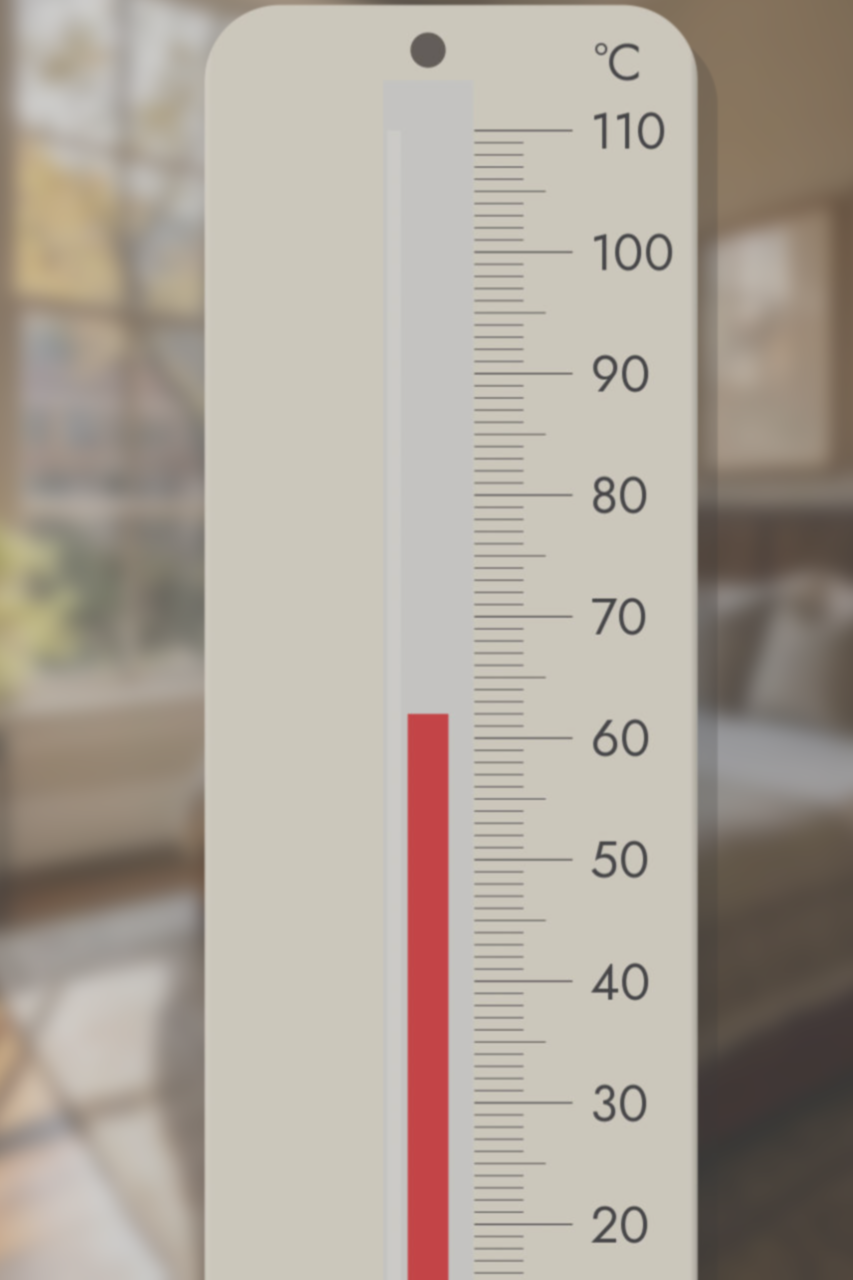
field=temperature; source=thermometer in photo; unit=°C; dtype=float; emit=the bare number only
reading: 62
